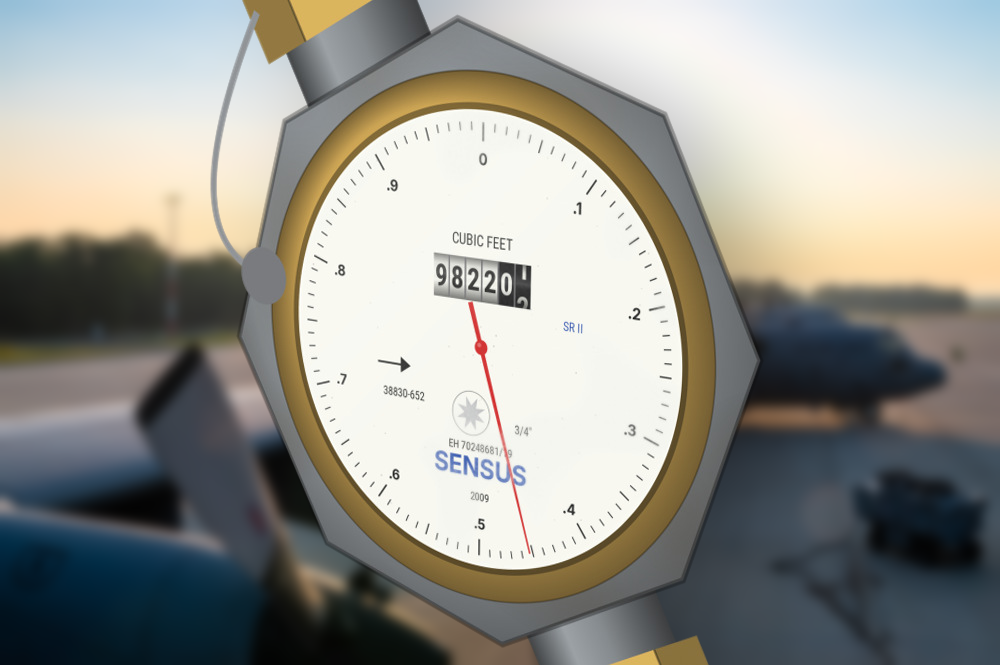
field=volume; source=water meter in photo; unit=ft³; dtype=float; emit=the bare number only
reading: 982201.45
